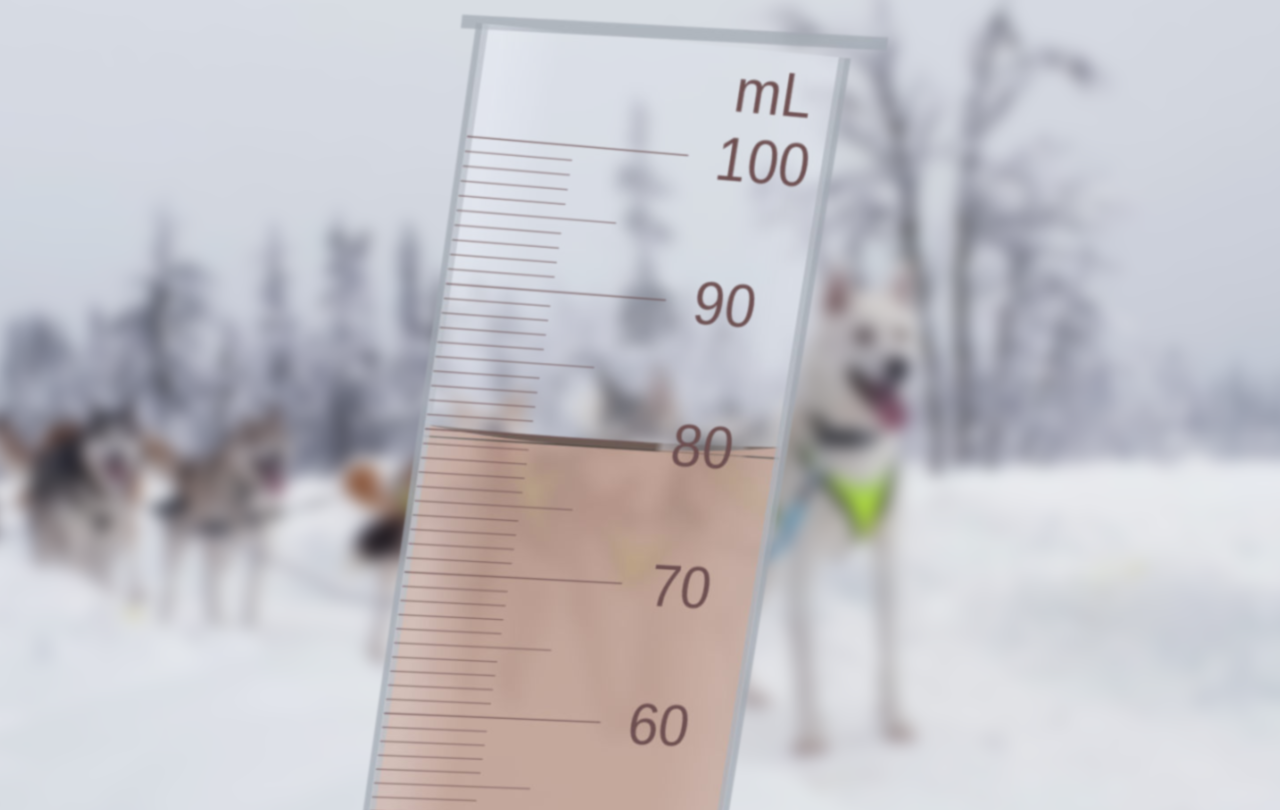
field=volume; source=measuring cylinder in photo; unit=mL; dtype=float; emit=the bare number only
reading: 79.5
